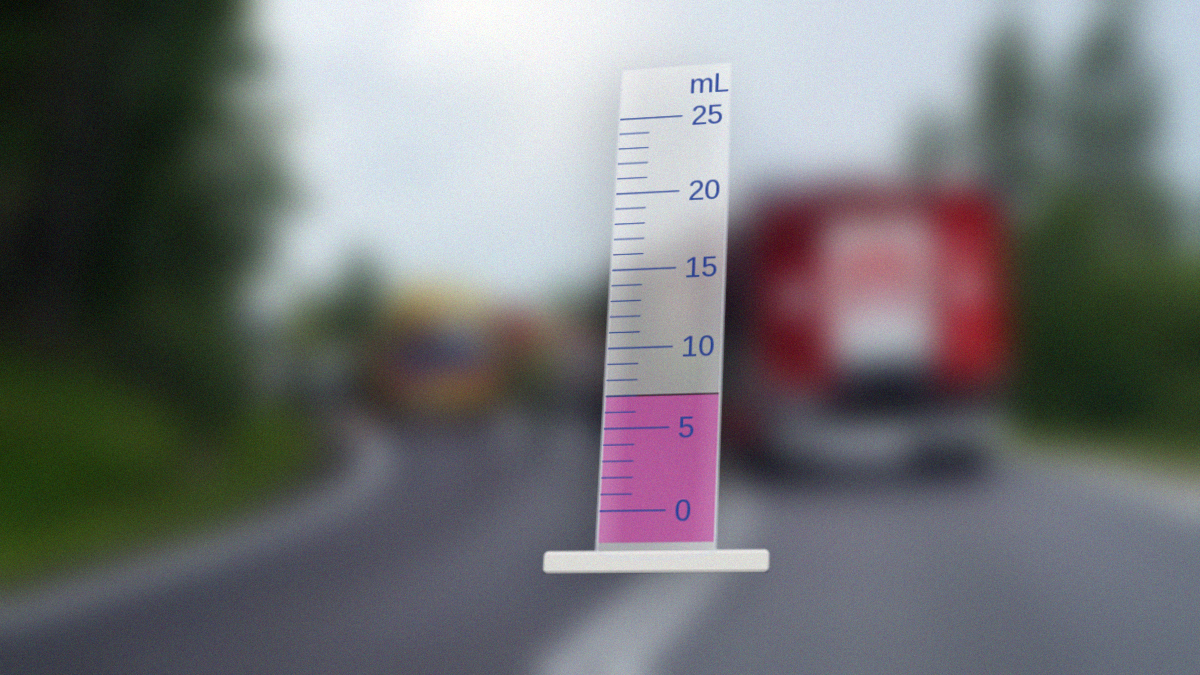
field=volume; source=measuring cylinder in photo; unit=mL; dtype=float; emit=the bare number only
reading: 7
